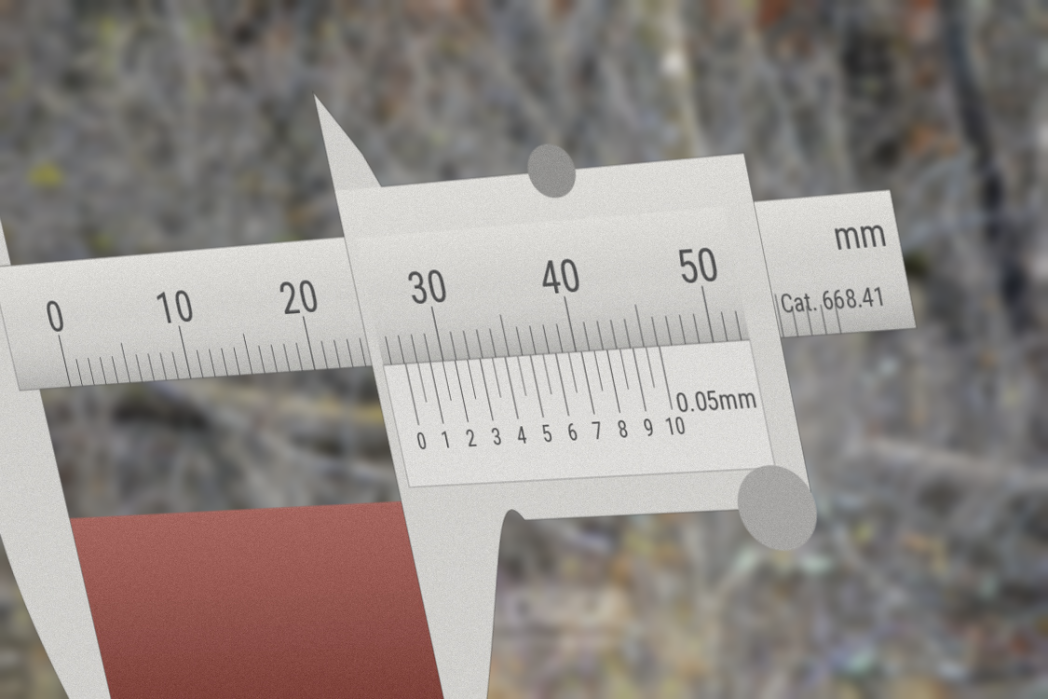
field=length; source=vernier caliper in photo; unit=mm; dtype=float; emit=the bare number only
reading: 27.1
